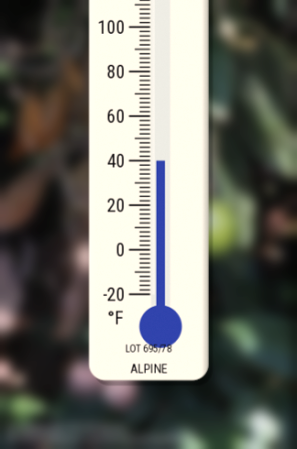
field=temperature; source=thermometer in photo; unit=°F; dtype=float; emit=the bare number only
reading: 40
